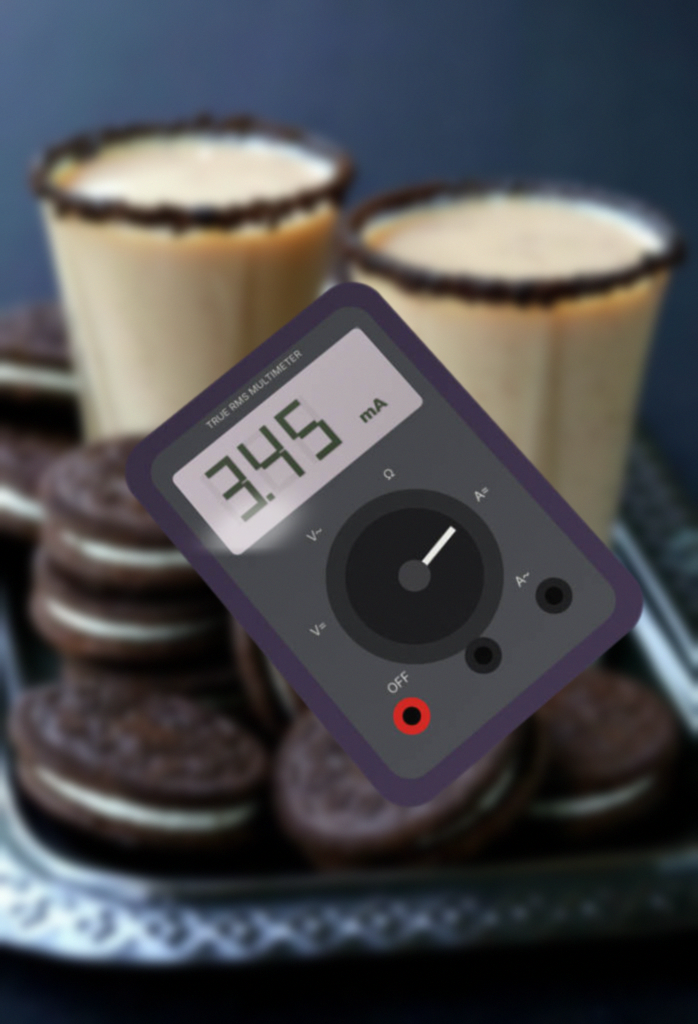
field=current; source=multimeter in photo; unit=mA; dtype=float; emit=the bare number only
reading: 3.45
